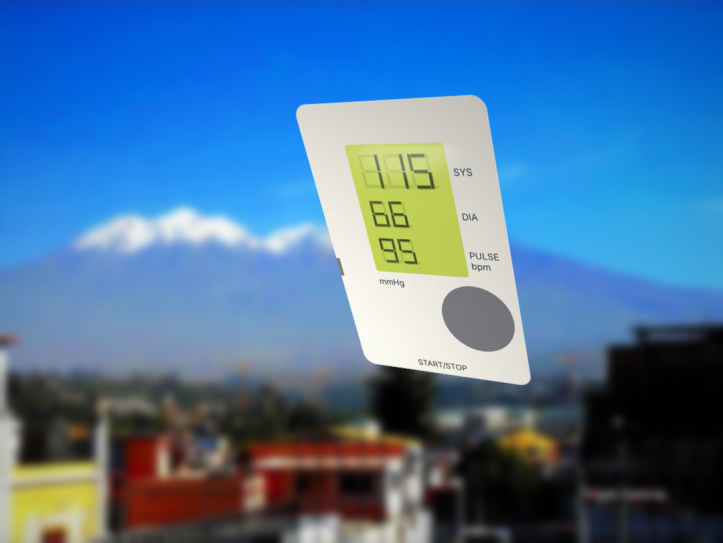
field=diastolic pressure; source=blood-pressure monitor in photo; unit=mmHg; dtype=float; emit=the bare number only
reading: 66
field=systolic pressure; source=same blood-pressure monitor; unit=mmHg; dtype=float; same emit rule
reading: 115
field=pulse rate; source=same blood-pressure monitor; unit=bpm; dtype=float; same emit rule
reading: 95
